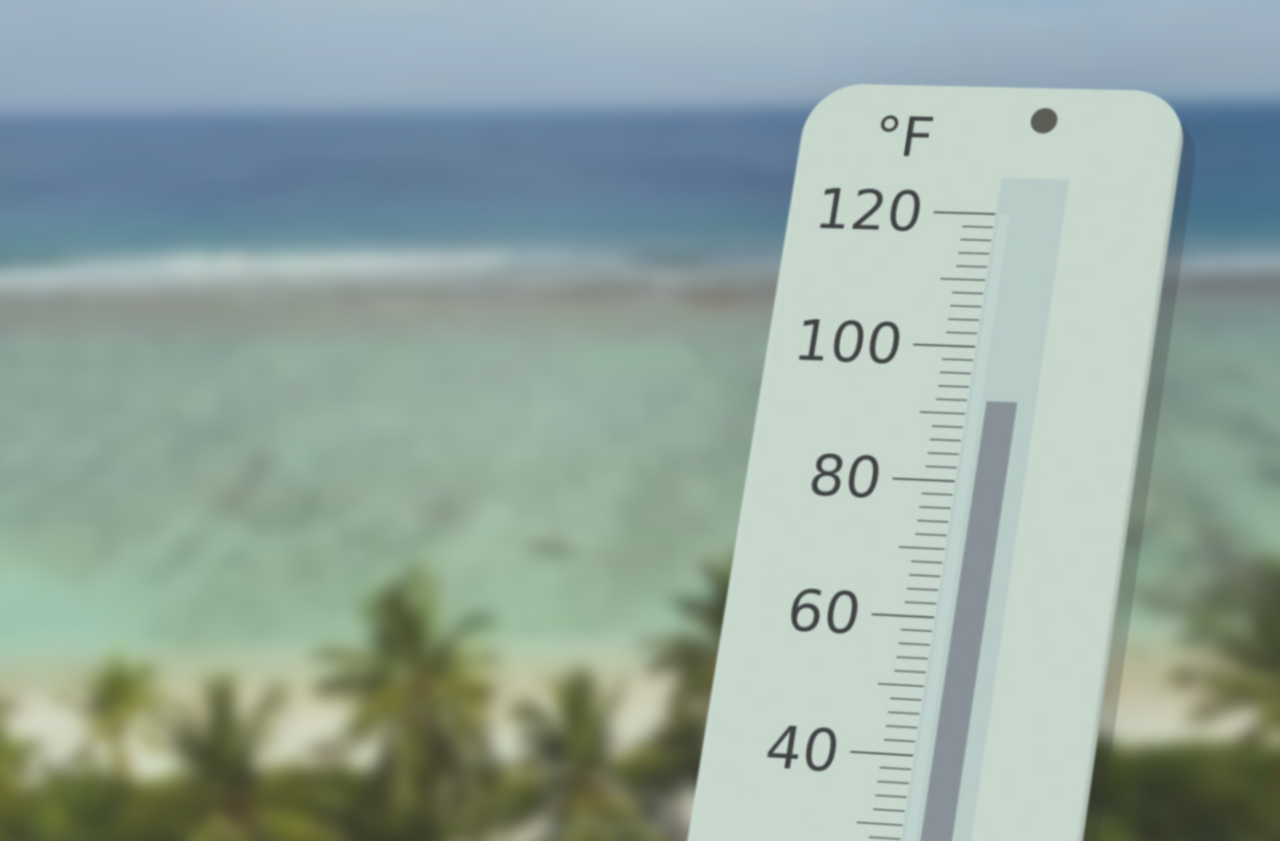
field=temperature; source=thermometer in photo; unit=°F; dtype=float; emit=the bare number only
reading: 92
